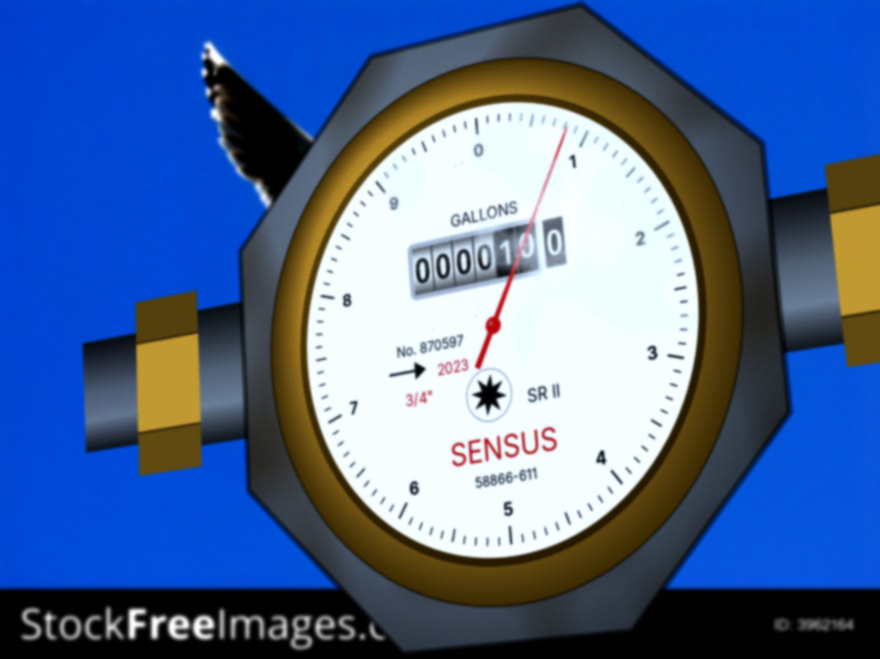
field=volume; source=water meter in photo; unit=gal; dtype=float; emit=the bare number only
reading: 100.8
